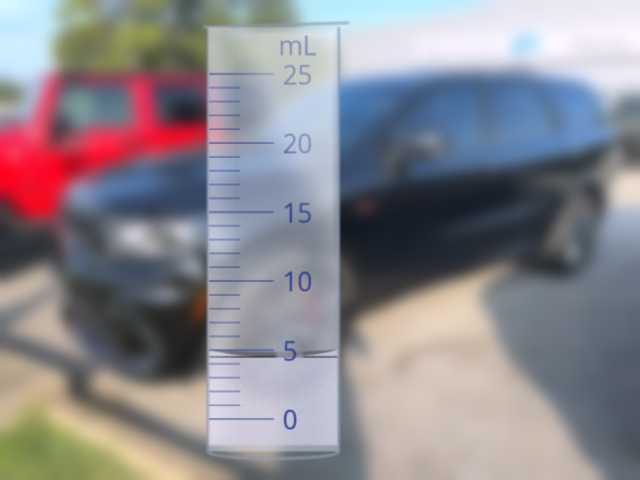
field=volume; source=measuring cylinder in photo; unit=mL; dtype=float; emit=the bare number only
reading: 4.5
